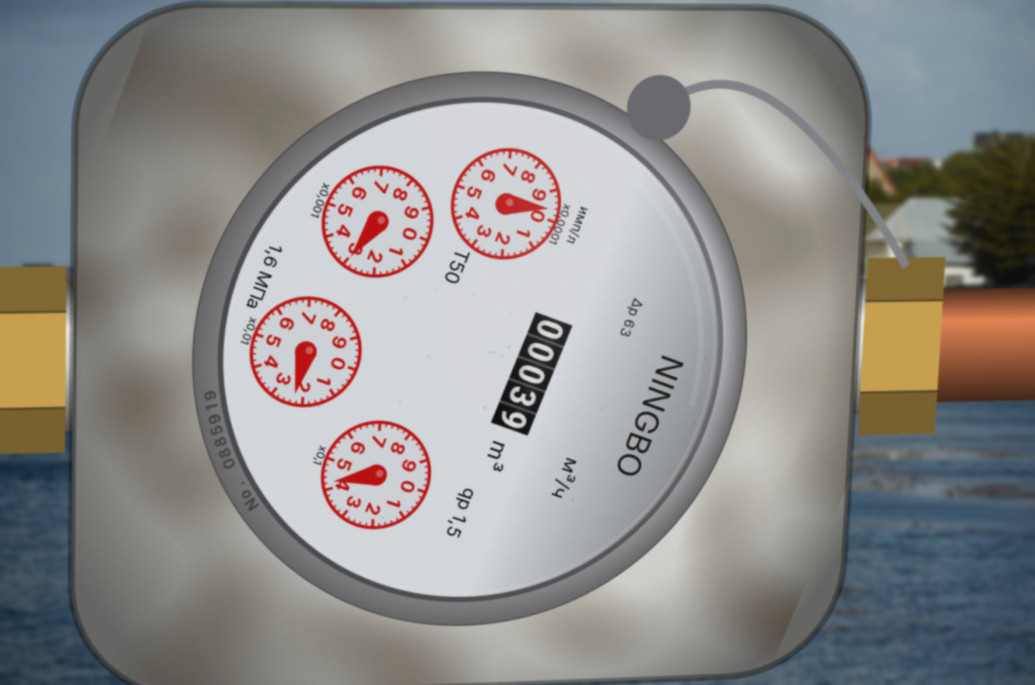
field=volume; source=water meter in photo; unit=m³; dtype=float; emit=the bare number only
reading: 39.4229
